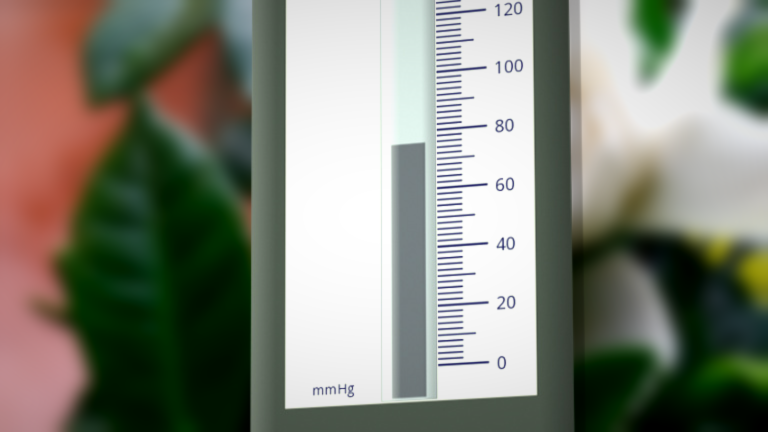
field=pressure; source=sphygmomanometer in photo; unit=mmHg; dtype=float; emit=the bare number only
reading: 76
